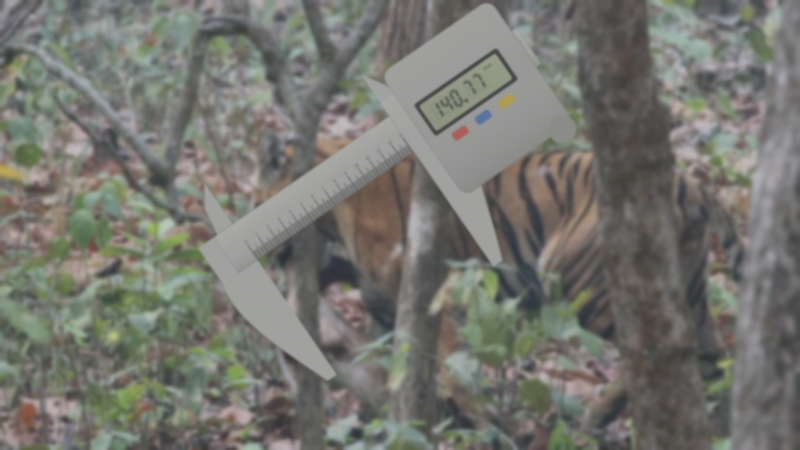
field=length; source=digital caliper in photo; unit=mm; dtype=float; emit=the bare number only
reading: 140.77
